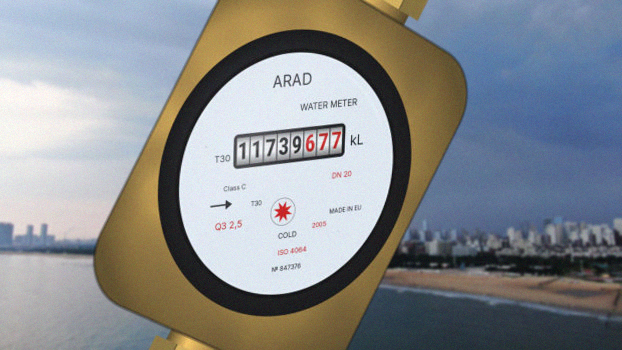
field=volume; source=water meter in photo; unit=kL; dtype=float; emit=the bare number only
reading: 11739.677
